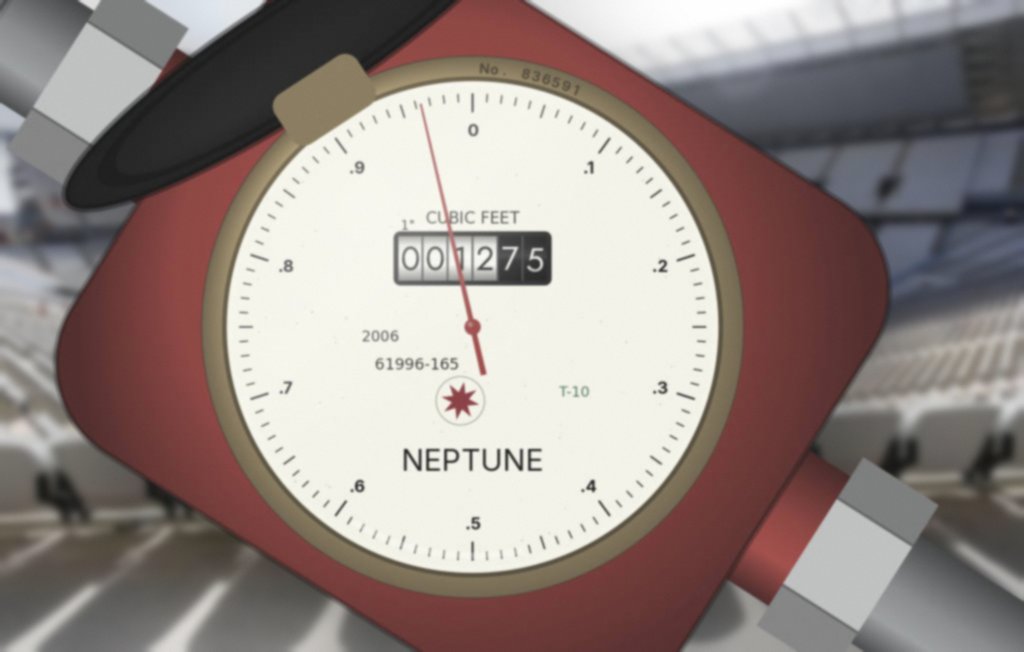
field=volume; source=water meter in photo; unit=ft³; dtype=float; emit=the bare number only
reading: 1274.96
